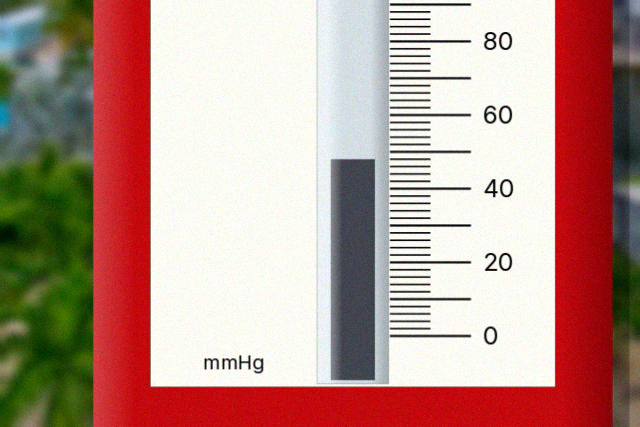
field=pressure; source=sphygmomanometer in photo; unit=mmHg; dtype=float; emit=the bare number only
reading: 48
